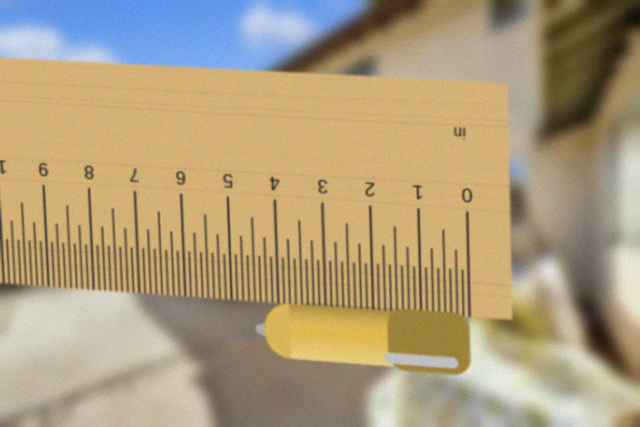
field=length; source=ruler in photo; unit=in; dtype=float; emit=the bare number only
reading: 4.5
